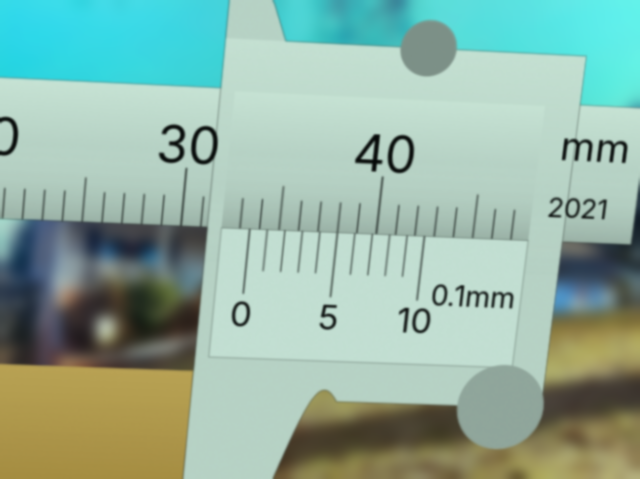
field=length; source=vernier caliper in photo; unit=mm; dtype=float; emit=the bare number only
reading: 33.5
